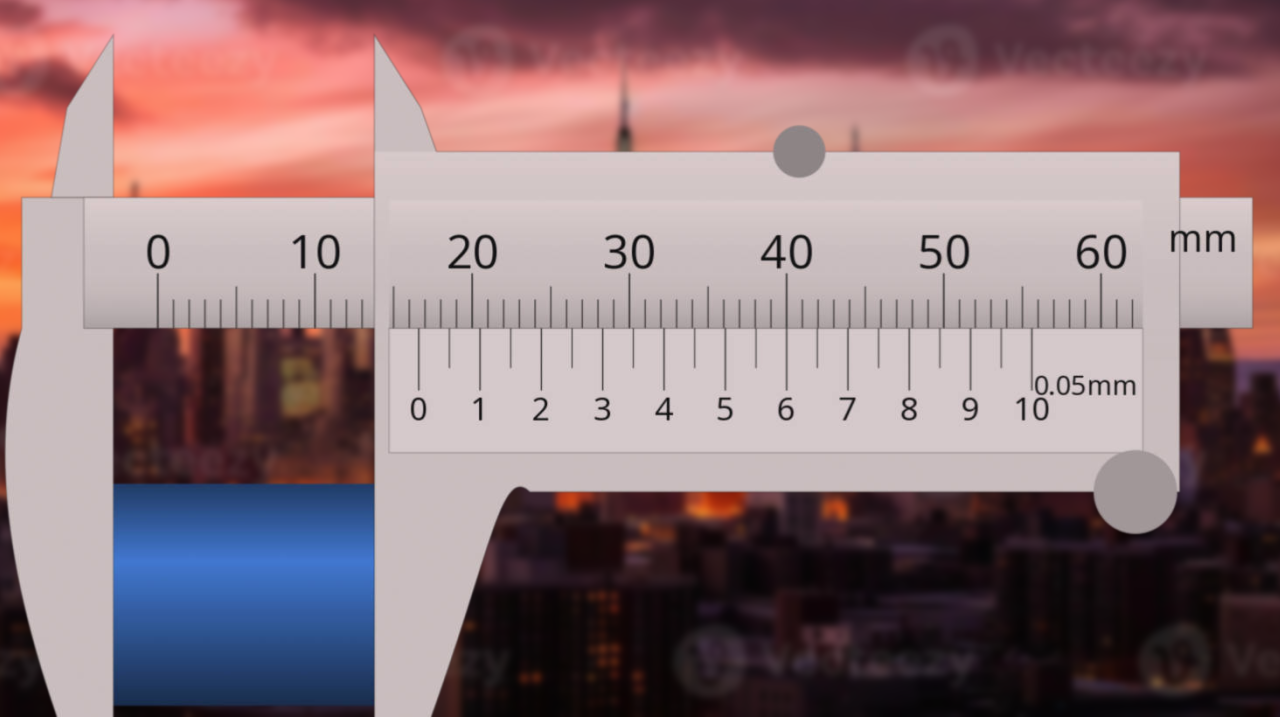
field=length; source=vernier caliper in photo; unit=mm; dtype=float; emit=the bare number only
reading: 16.6
